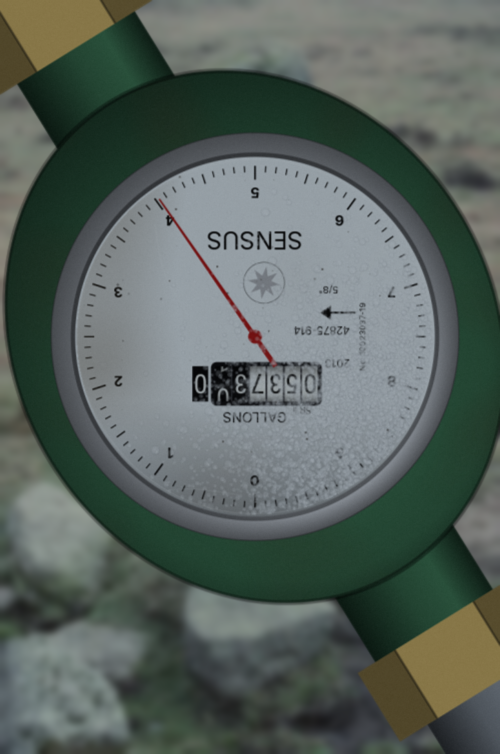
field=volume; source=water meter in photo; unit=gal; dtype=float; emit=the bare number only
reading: 537304.0
